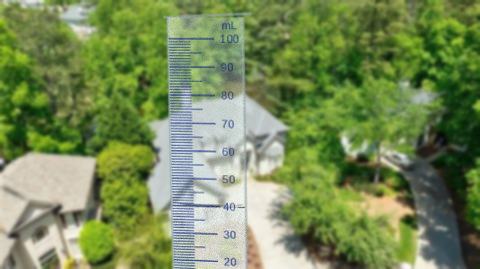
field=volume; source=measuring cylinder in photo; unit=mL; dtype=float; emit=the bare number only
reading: 40
